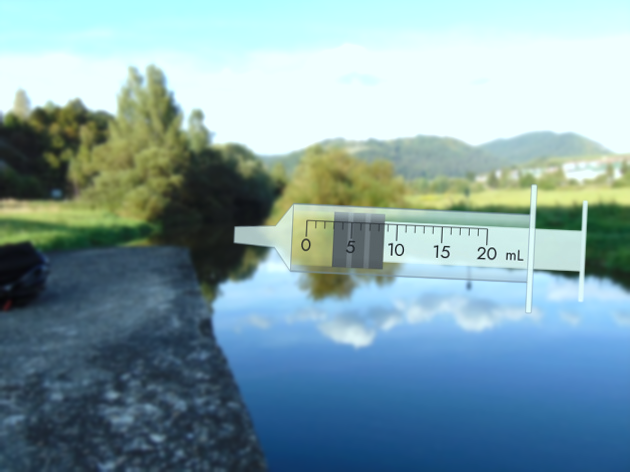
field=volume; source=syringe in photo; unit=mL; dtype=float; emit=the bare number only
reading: 3
